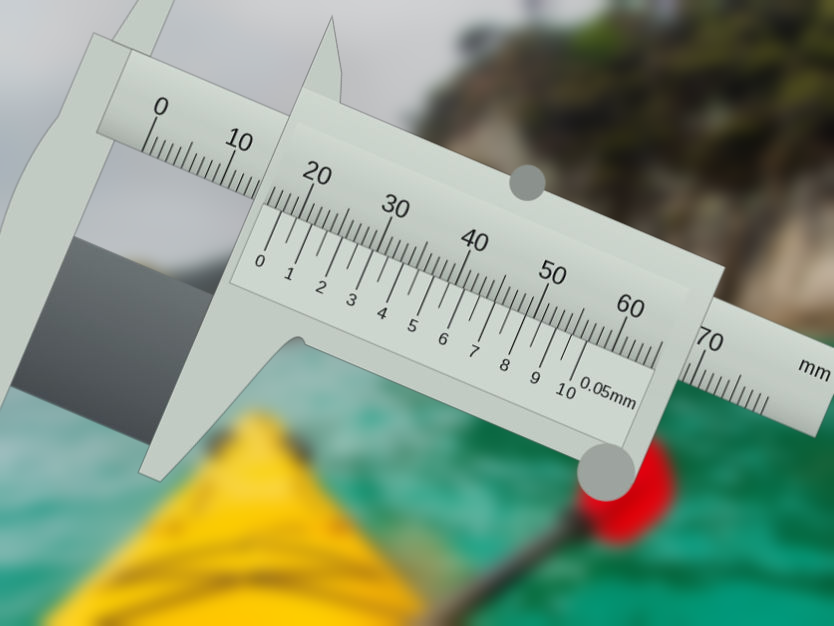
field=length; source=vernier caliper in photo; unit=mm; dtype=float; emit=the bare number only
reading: 17.8
